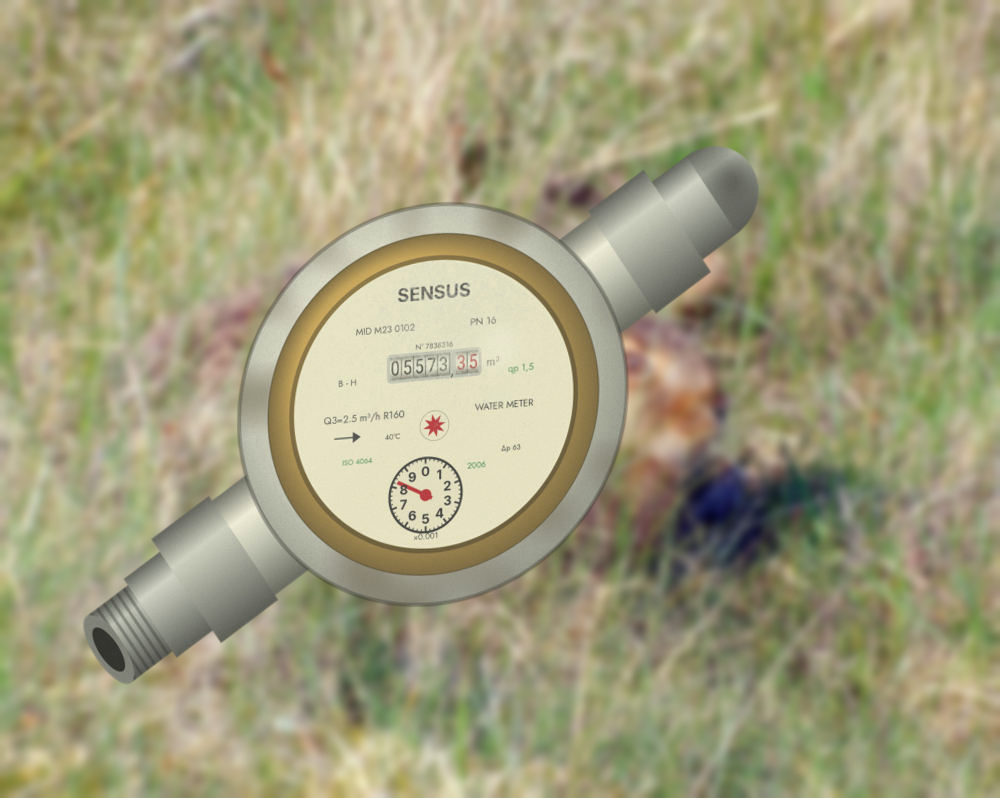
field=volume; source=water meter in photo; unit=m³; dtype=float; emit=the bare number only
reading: 5573.358
